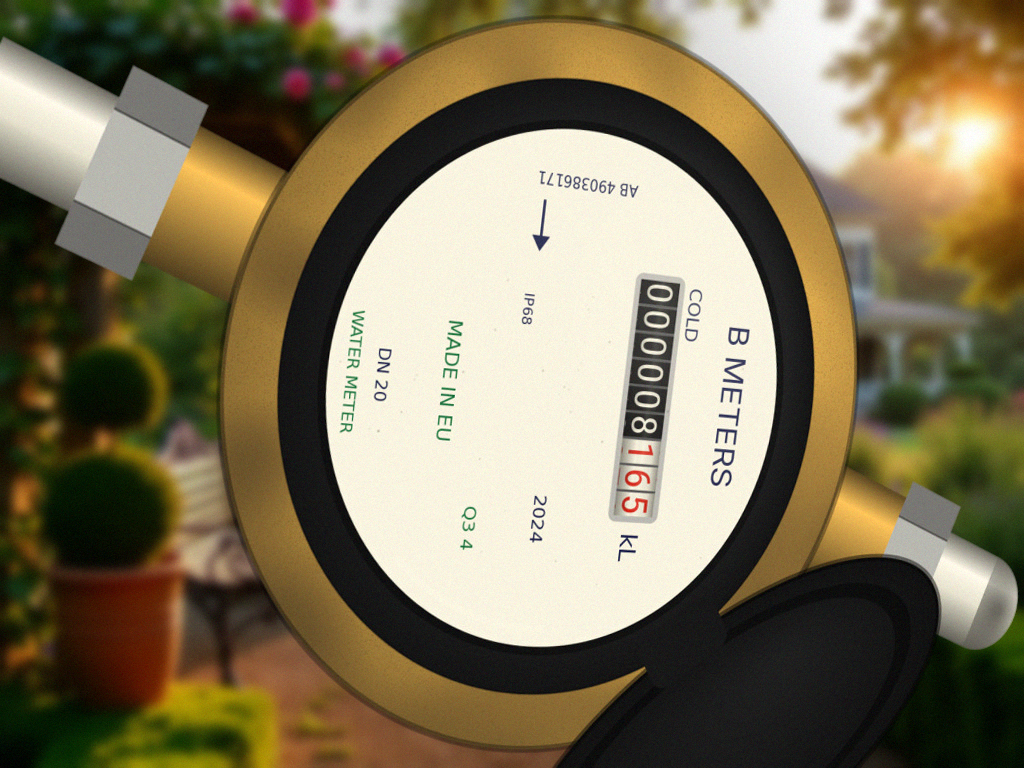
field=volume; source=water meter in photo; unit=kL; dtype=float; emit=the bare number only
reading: 8.165
